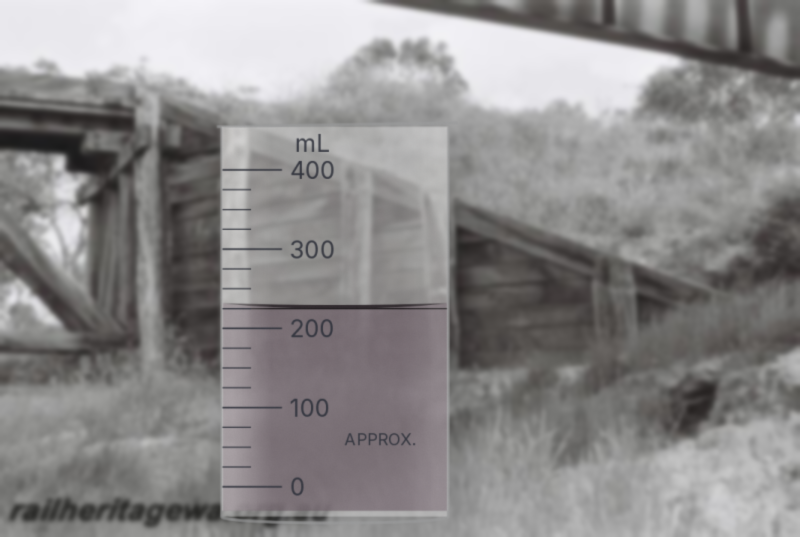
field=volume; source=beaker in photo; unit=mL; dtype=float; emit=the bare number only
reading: 225
